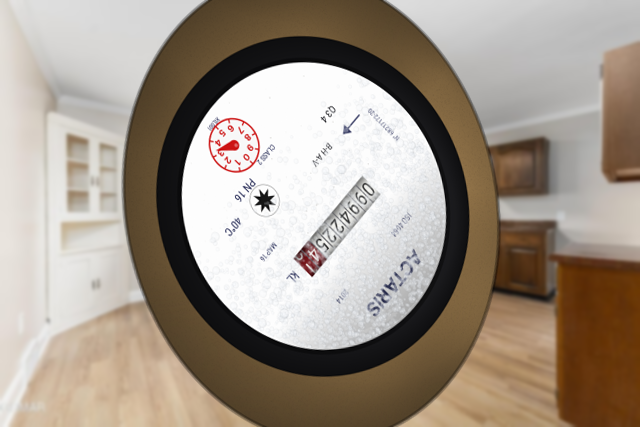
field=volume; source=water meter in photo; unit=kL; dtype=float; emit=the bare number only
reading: 994225.413
